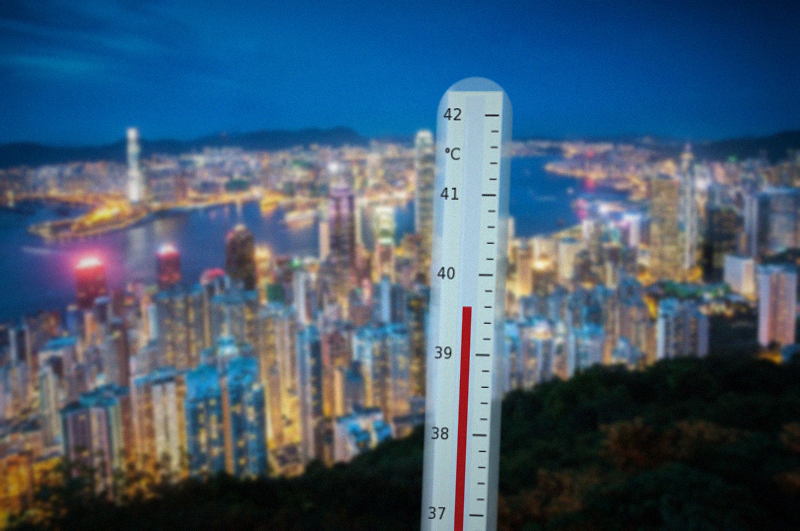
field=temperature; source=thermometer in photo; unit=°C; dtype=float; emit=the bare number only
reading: 39.6
